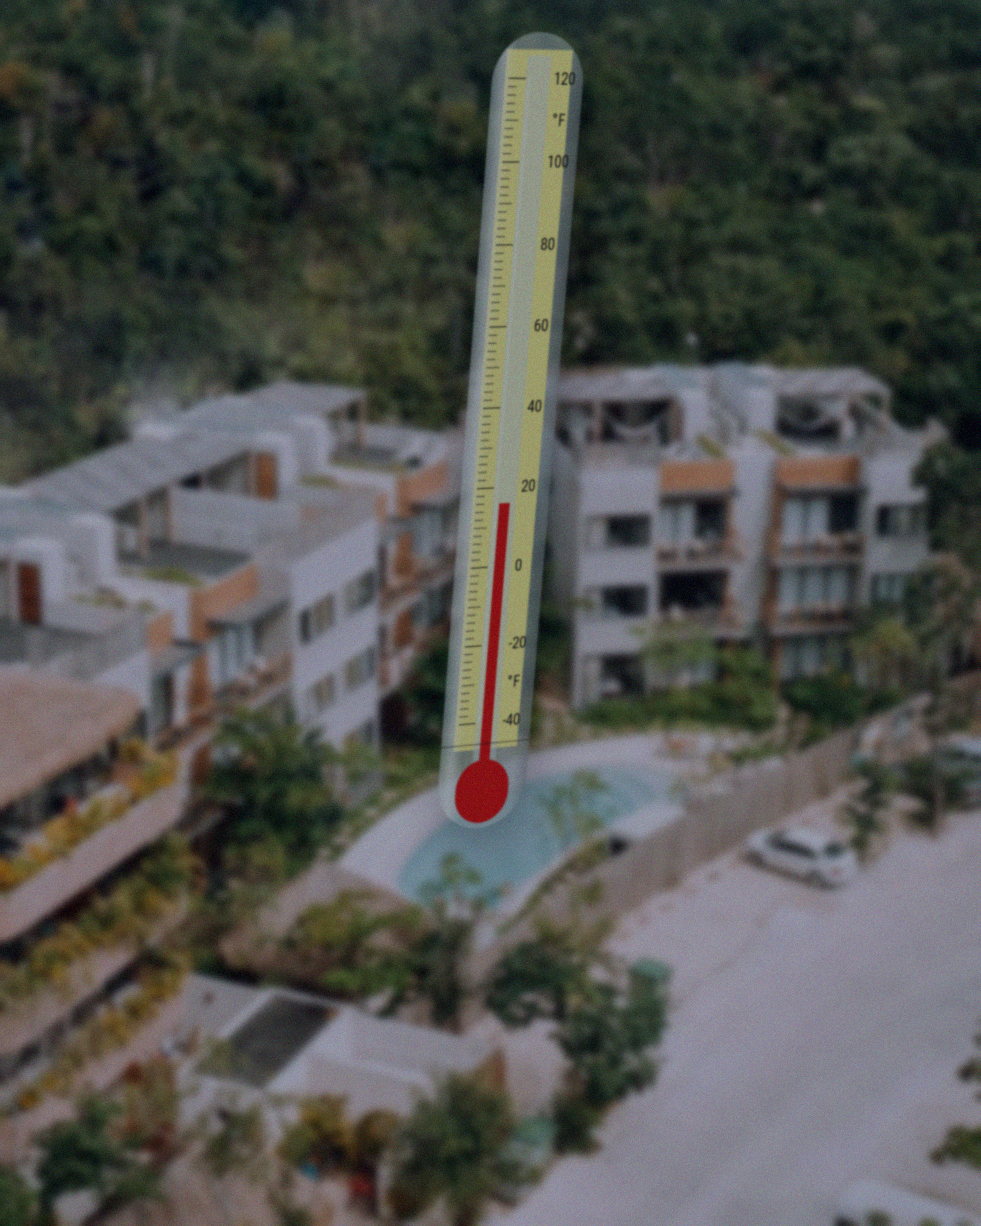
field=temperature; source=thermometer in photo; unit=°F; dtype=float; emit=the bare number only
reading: 16
